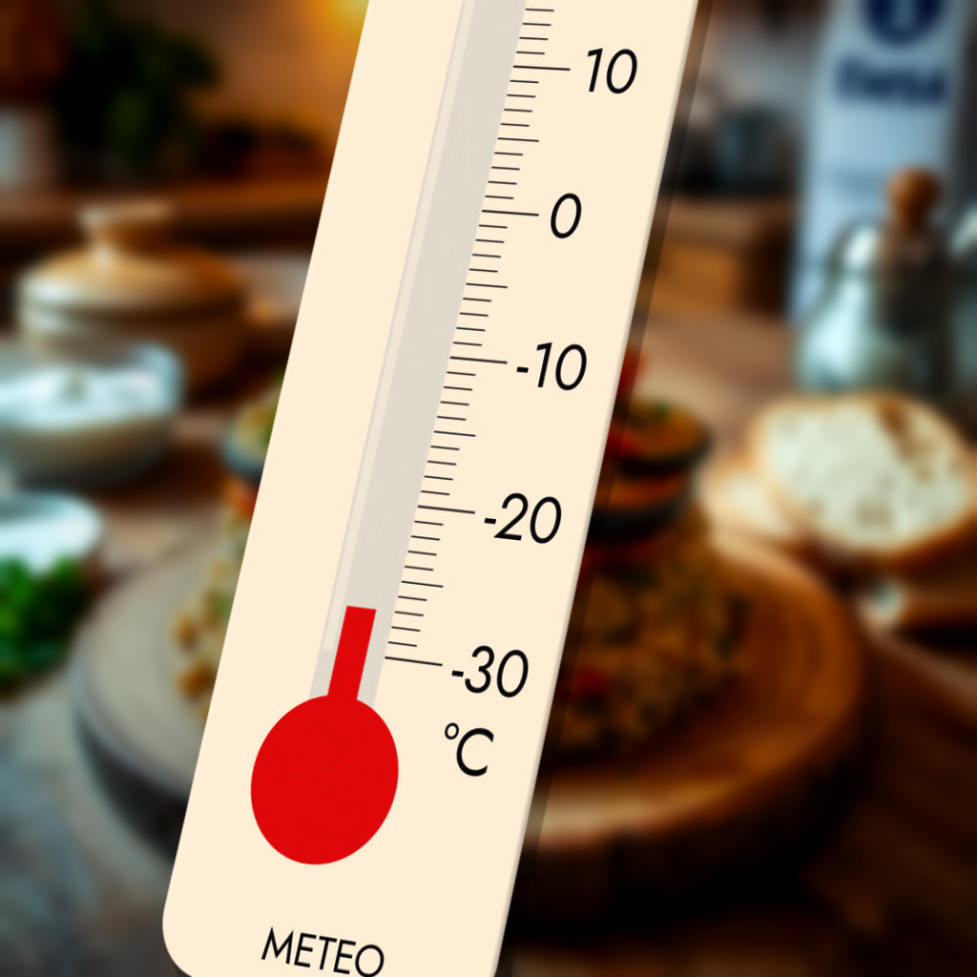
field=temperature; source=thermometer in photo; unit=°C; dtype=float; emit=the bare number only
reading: -27
